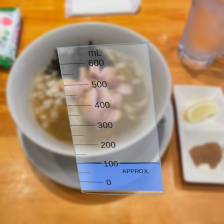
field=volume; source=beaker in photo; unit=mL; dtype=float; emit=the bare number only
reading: 100
